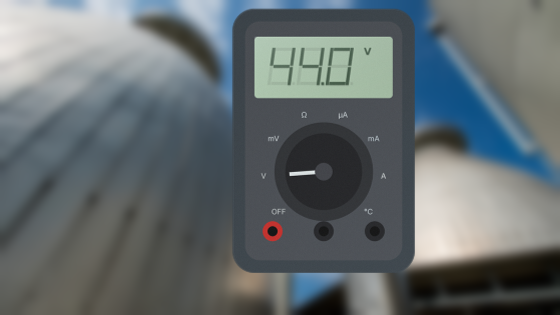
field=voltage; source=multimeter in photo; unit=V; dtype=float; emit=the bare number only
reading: 44.0
